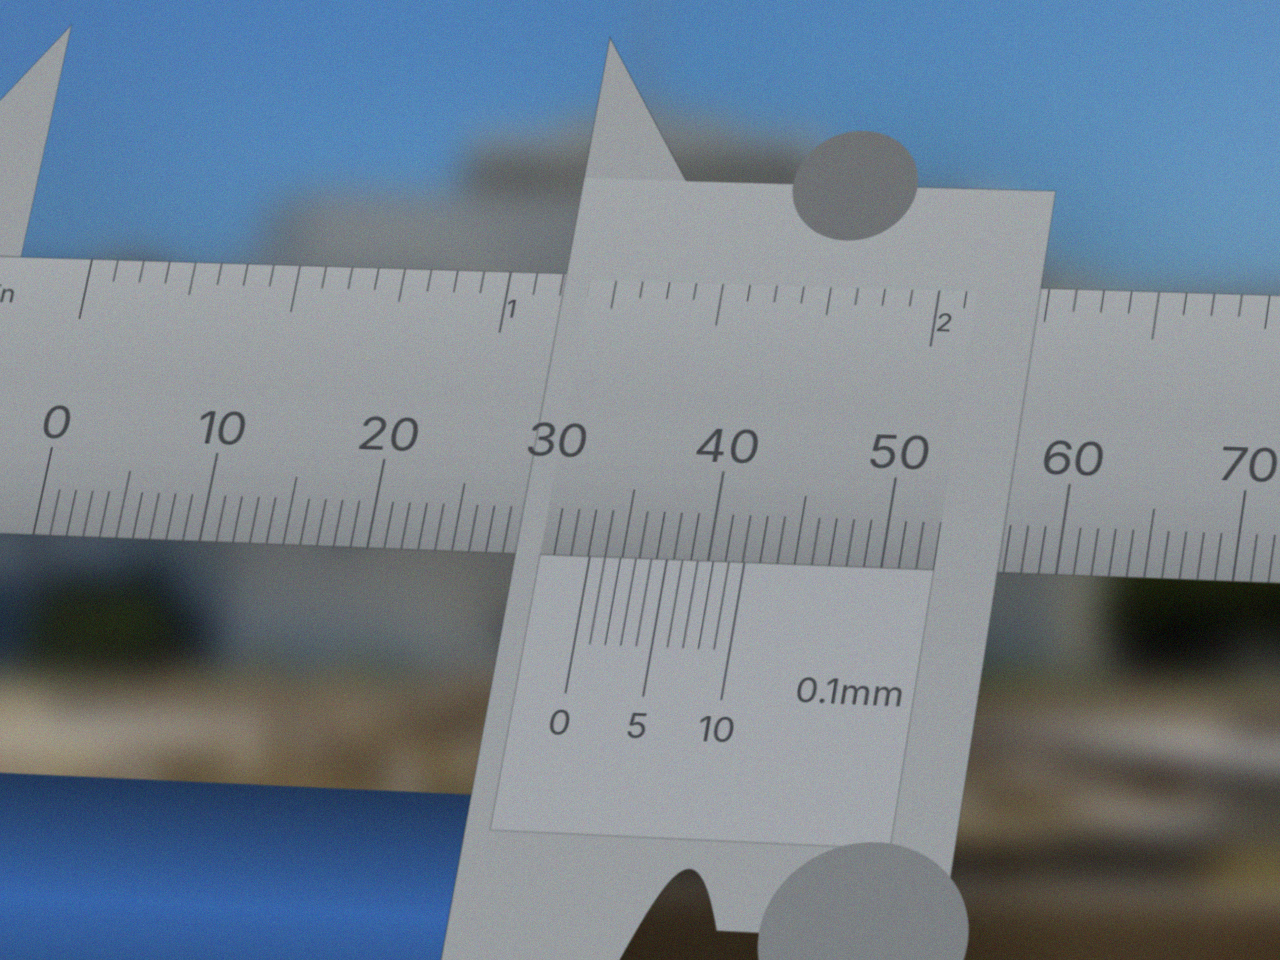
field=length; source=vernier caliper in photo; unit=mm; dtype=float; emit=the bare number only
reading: 33.1
